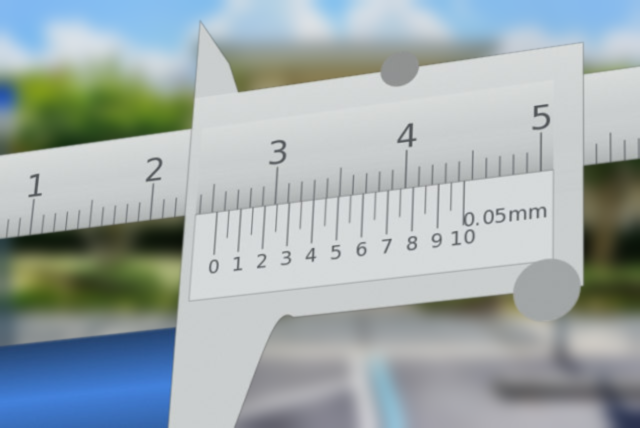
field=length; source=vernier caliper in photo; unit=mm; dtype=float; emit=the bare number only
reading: 25.4
